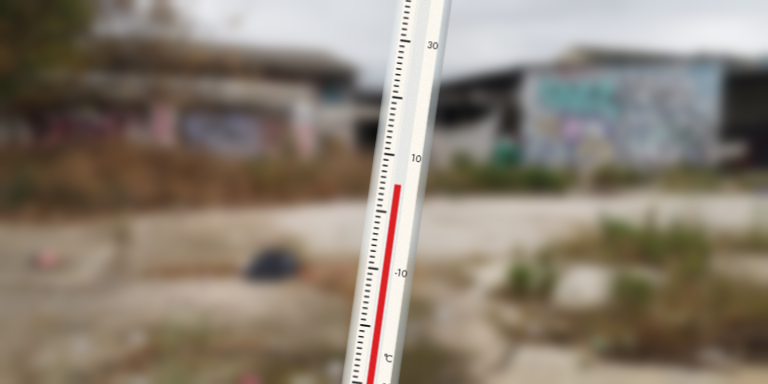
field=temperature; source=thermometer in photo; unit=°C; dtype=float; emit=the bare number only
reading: 5
